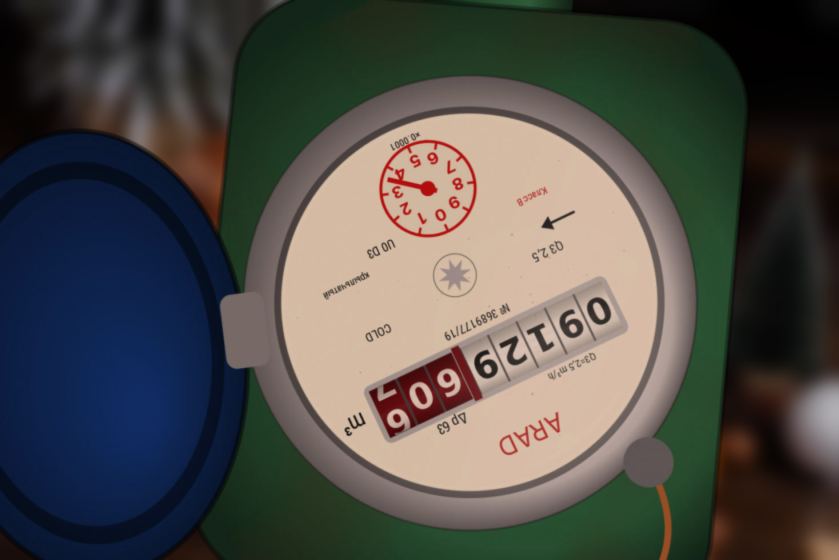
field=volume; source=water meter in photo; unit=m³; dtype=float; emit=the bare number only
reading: 9129.6063
